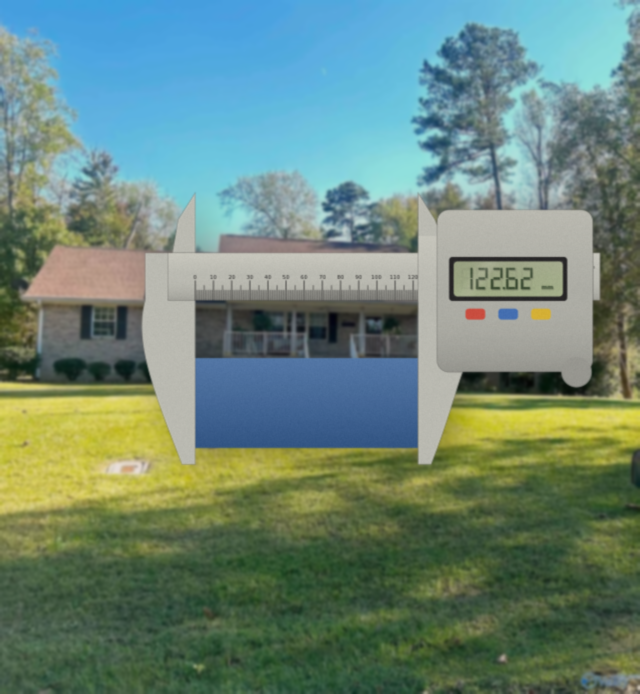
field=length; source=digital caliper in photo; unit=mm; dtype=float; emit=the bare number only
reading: 122.62
